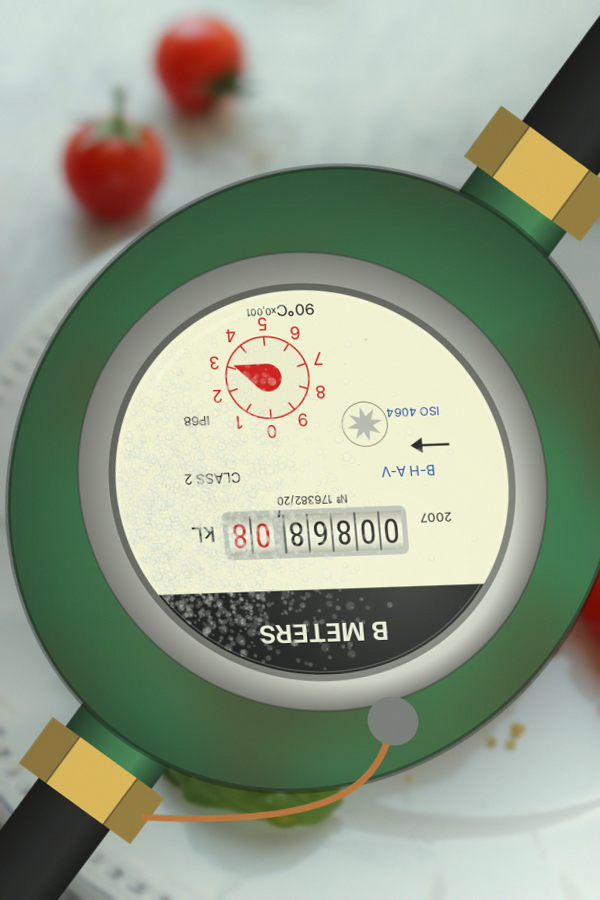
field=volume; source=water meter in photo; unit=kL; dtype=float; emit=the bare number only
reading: 868.083
